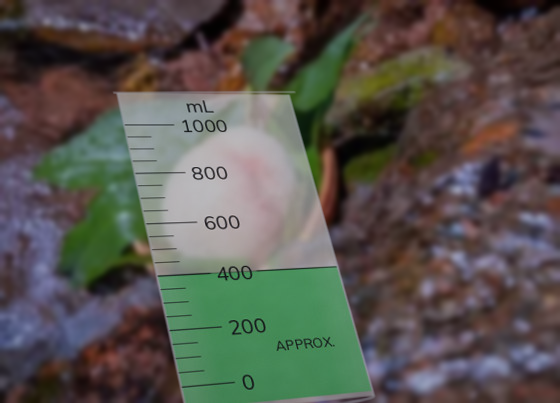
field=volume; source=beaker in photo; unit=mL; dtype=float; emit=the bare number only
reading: 400
